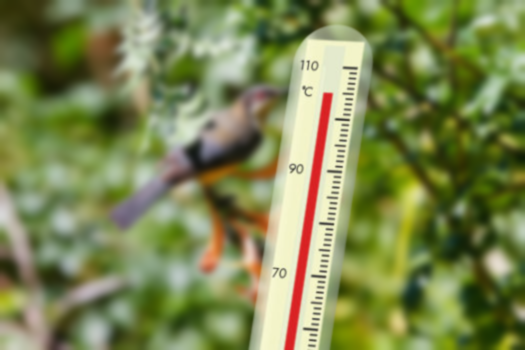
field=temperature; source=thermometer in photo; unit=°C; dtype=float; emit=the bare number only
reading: 105
